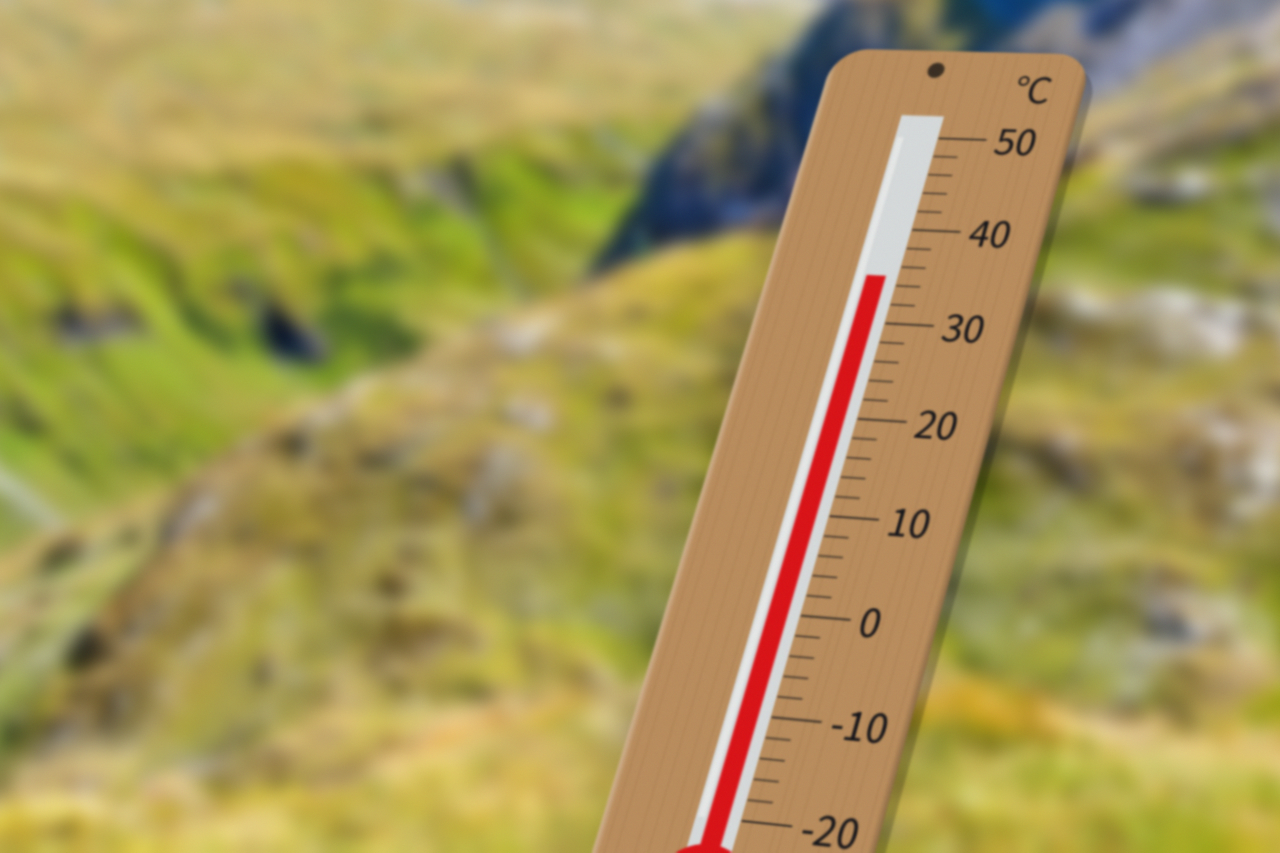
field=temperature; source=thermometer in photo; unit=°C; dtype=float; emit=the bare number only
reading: 35
